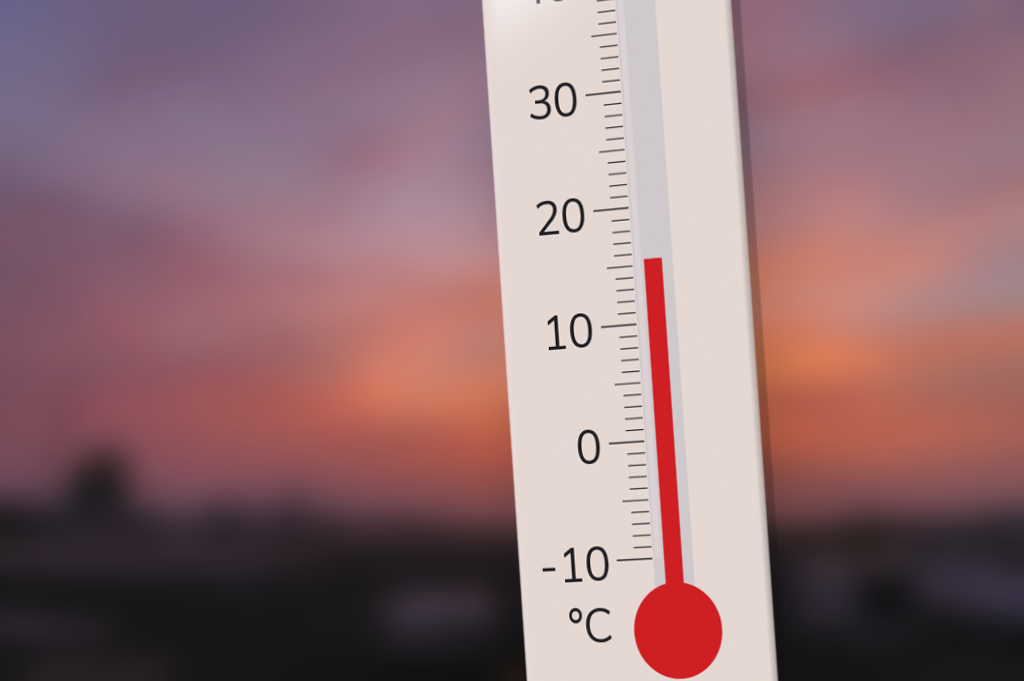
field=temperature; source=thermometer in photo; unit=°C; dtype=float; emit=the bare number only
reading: 15.5
